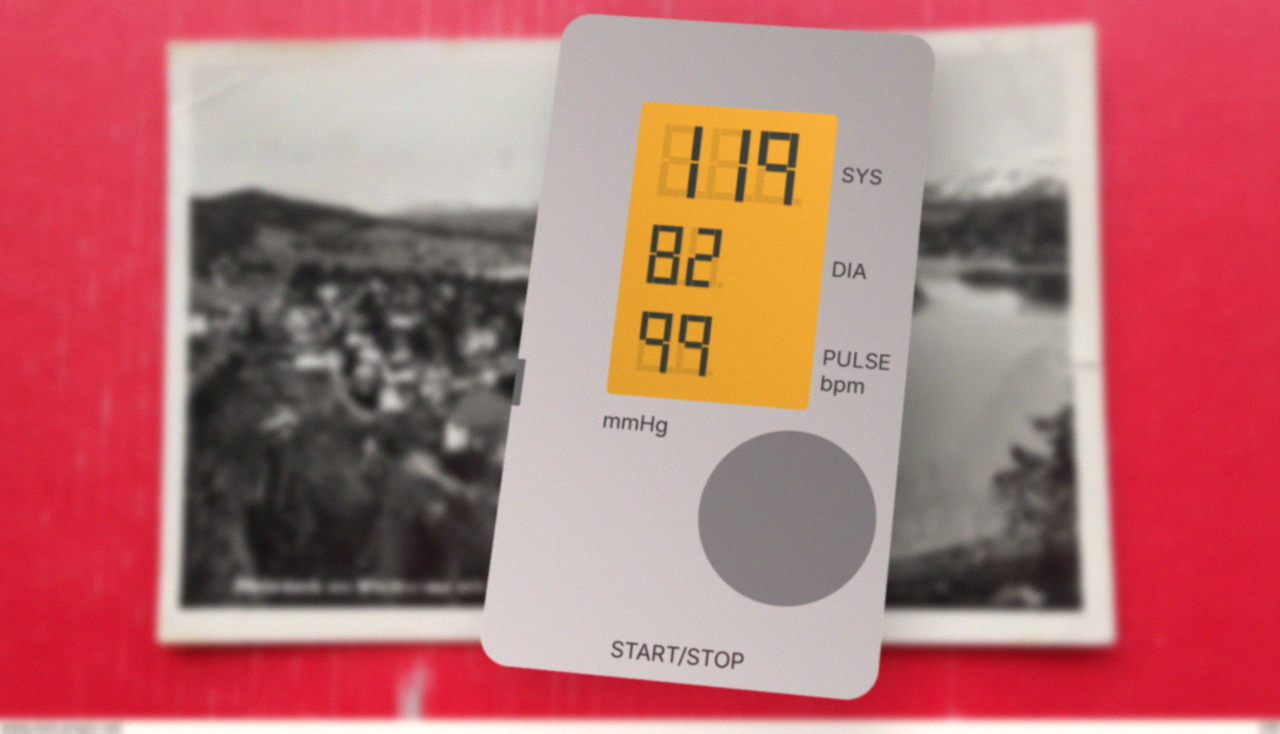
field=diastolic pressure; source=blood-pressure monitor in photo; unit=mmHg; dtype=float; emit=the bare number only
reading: 82
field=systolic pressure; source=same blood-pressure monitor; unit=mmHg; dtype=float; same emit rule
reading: 119
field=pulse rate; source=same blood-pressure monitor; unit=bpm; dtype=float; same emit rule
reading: 99
